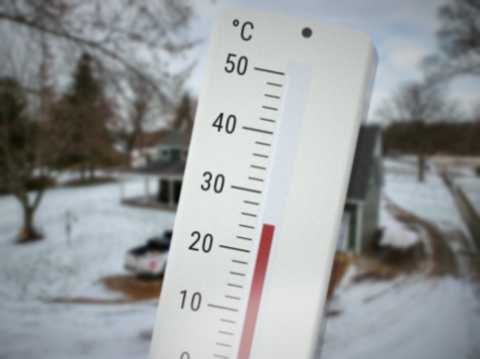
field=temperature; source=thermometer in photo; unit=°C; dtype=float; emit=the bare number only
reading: 25
